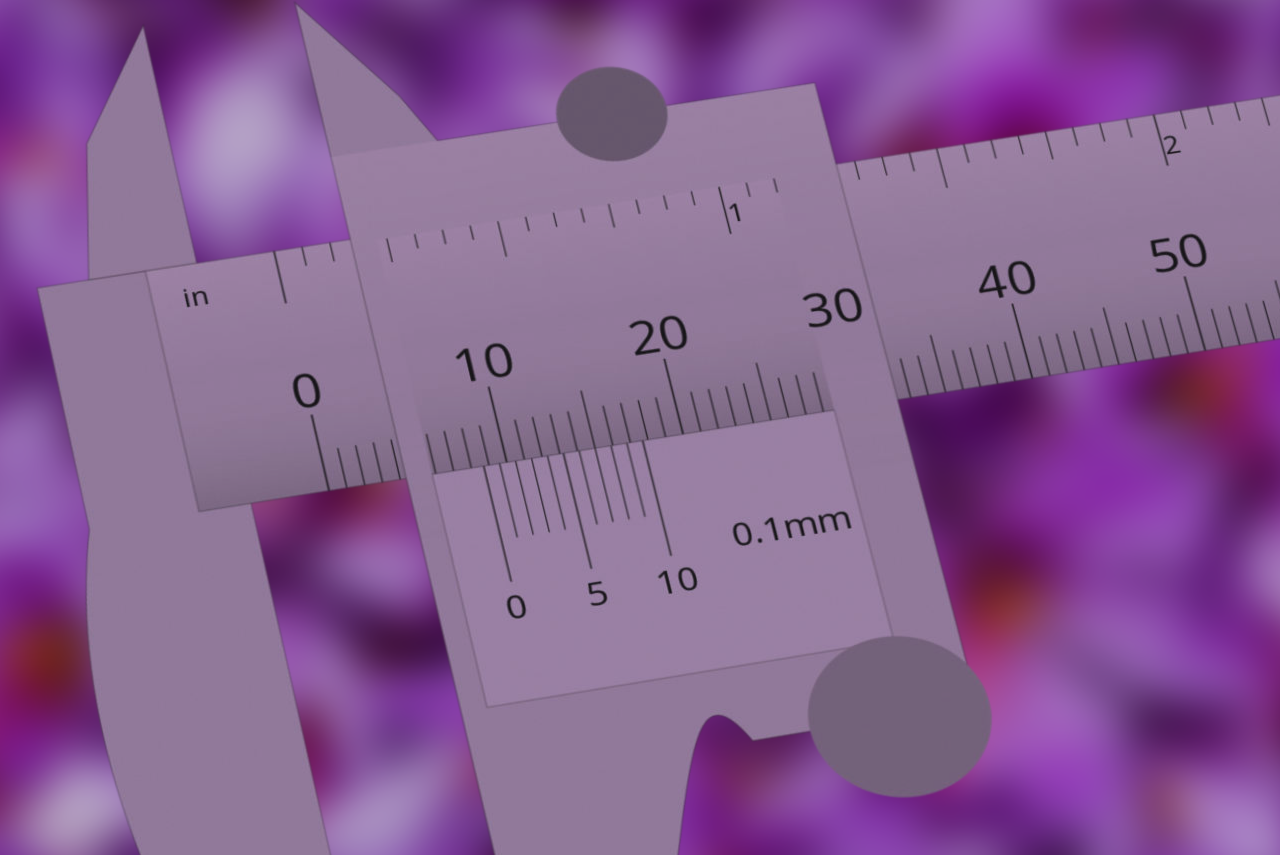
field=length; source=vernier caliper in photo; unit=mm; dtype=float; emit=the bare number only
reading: 8.7
